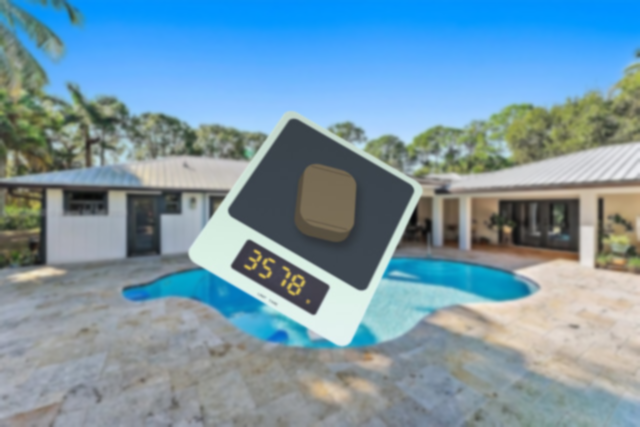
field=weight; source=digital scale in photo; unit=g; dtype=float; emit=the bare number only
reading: 3578
